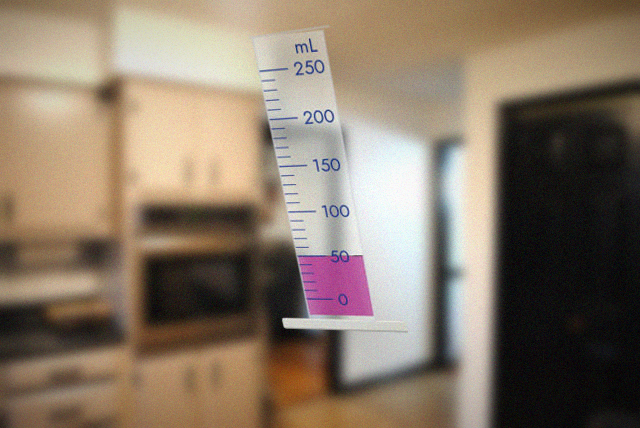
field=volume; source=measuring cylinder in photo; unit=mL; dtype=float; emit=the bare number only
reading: 50
